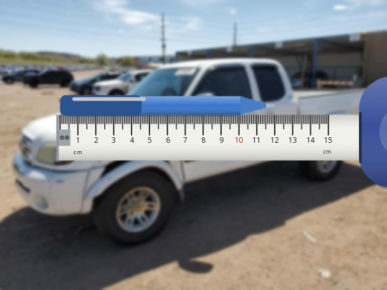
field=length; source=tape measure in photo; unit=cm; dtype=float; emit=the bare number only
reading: 12
